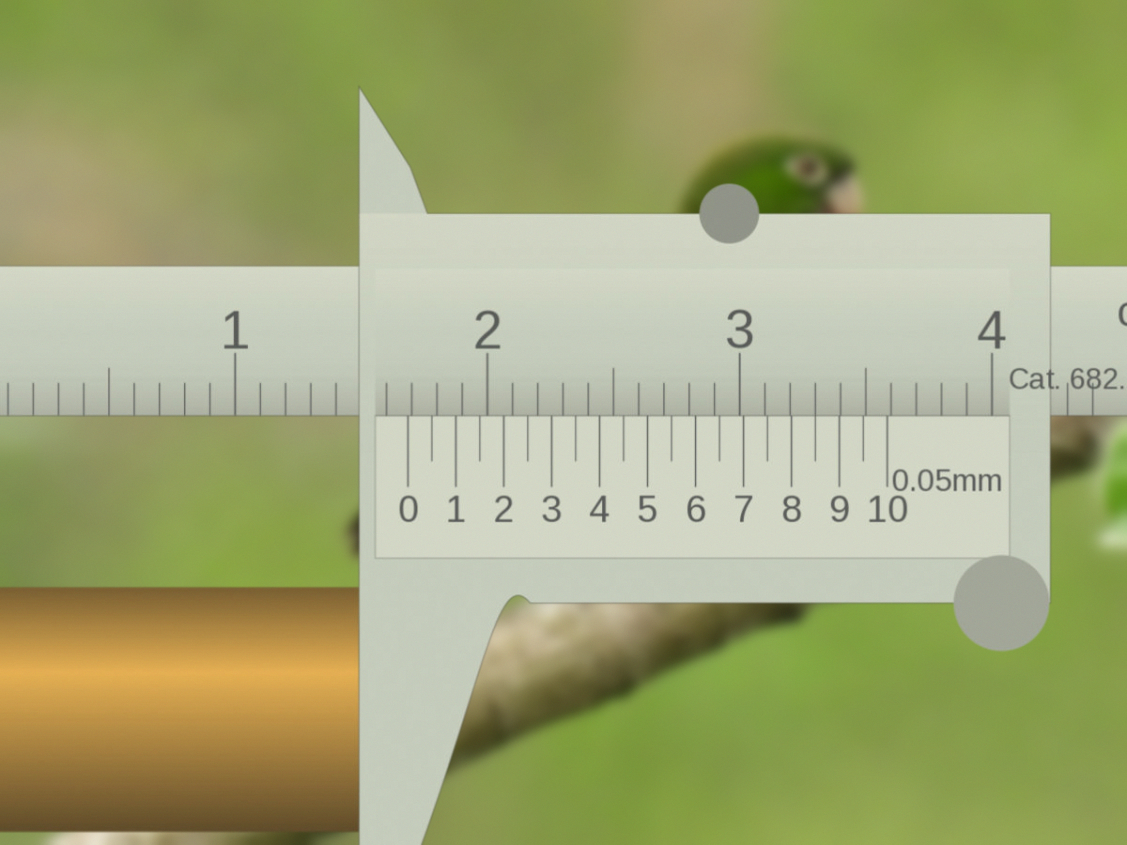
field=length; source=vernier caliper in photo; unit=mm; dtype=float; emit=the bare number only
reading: 16.85
